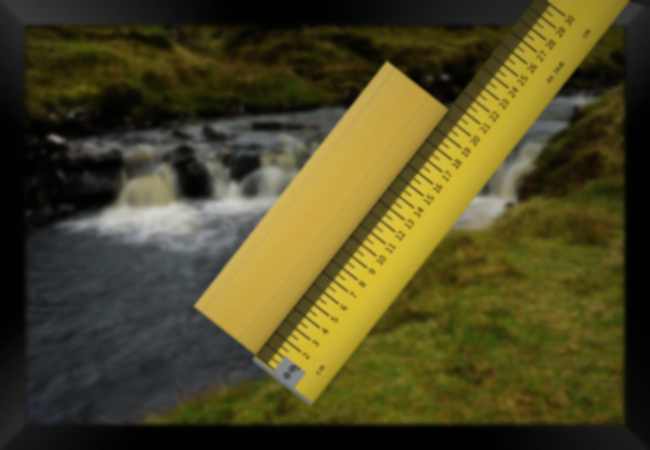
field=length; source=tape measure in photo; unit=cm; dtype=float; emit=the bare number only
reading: 20.5
